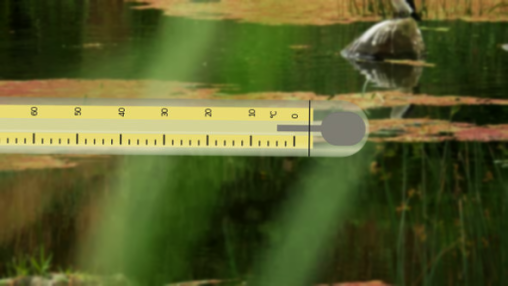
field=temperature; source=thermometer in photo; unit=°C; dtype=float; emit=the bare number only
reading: 4
